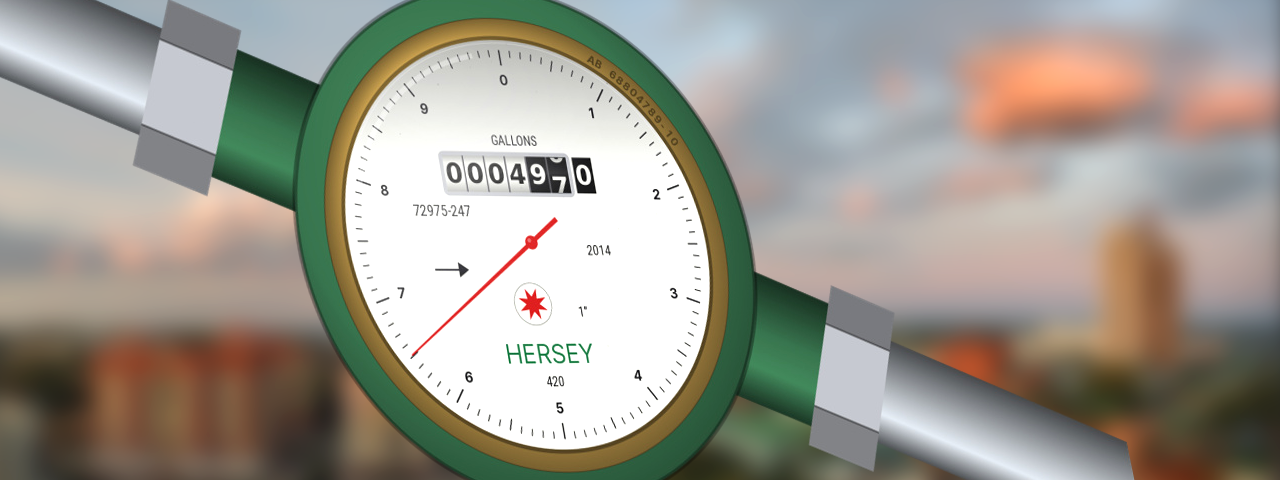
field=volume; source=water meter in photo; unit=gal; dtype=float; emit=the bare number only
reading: 4966.5
